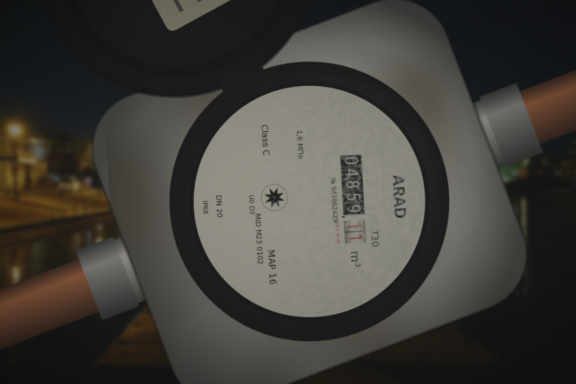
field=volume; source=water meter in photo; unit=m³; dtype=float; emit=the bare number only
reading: 4859.11
